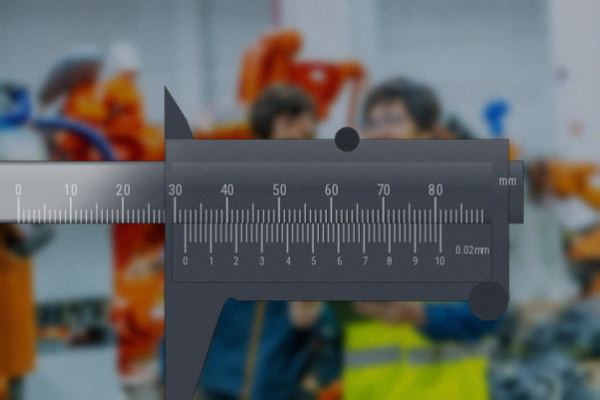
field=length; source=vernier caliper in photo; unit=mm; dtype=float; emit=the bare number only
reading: 32.0
